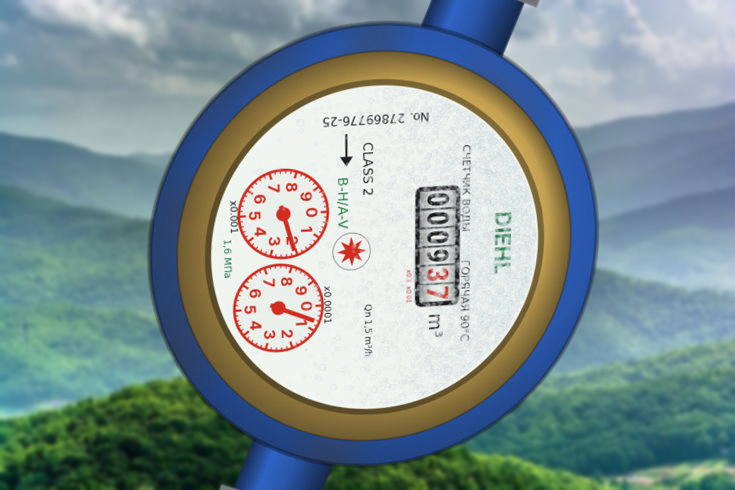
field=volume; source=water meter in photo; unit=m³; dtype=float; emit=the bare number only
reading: 9.3720
